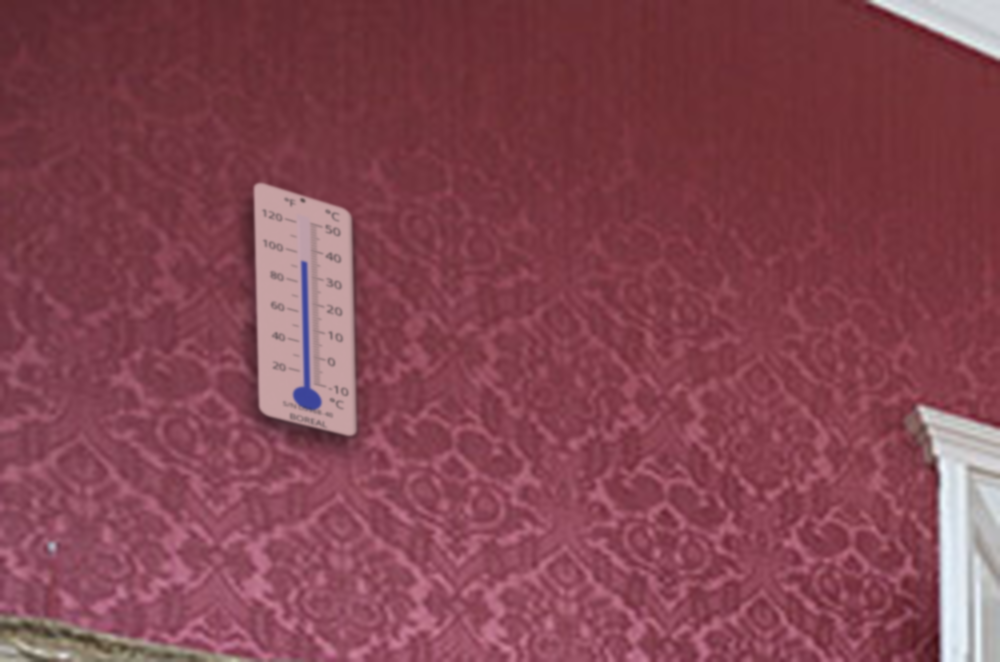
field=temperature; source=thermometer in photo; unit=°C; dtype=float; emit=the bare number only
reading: 35
